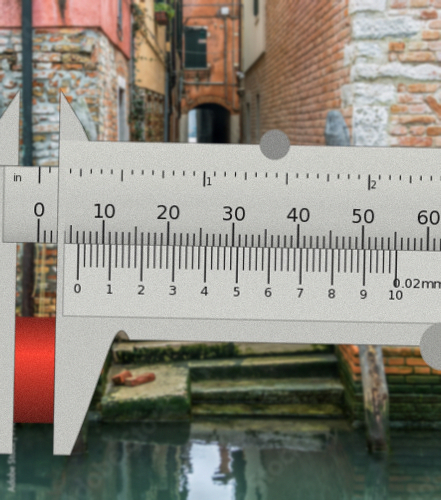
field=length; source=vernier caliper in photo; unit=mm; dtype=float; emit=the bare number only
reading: 6.2
